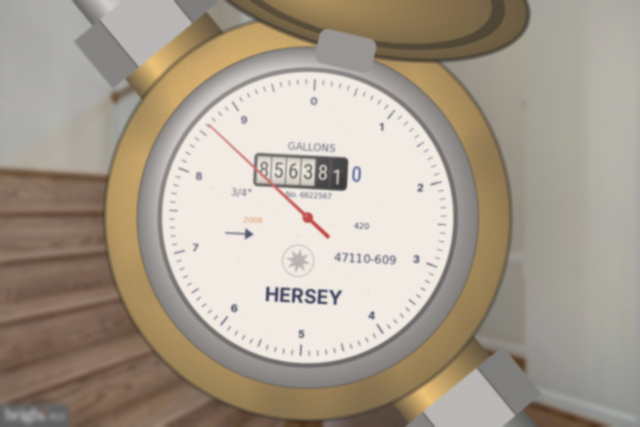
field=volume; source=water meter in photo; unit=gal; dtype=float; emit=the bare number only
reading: 8563808.6
